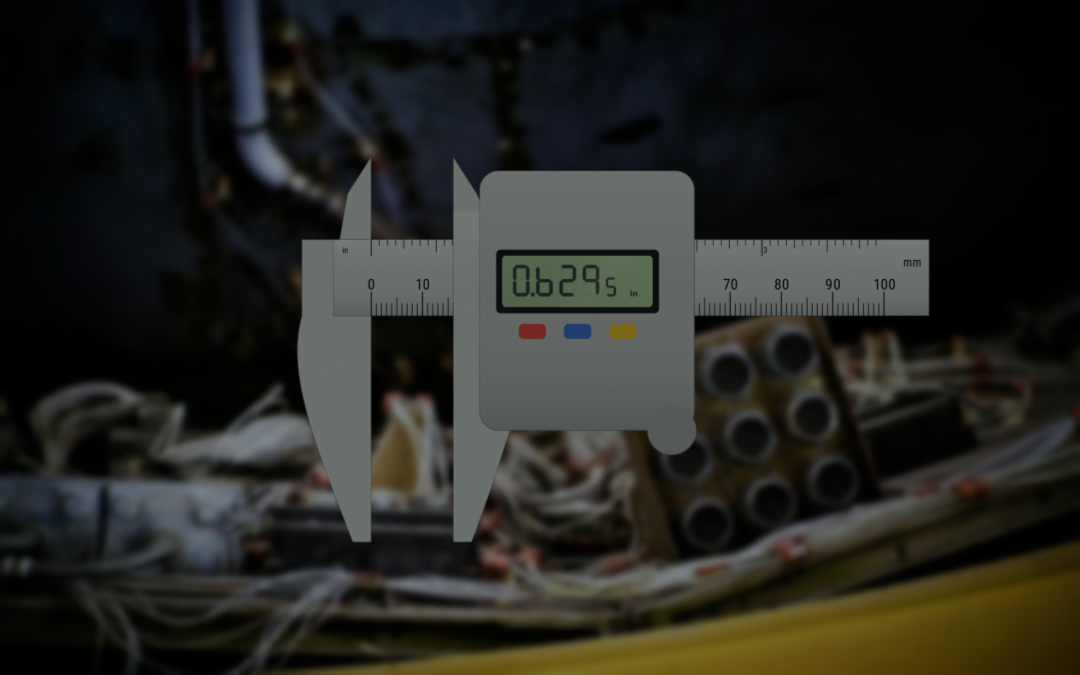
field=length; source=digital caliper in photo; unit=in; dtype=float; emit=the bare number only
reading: 0.6295
